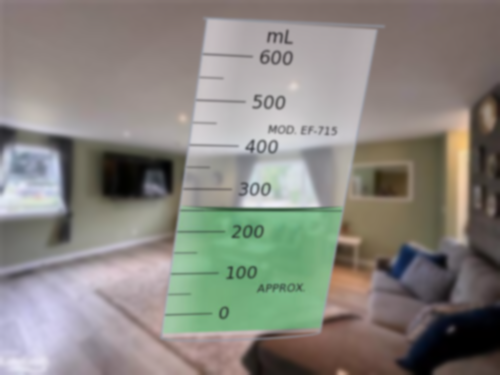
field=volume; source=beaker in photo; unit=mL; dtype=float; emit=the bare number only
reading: 250
